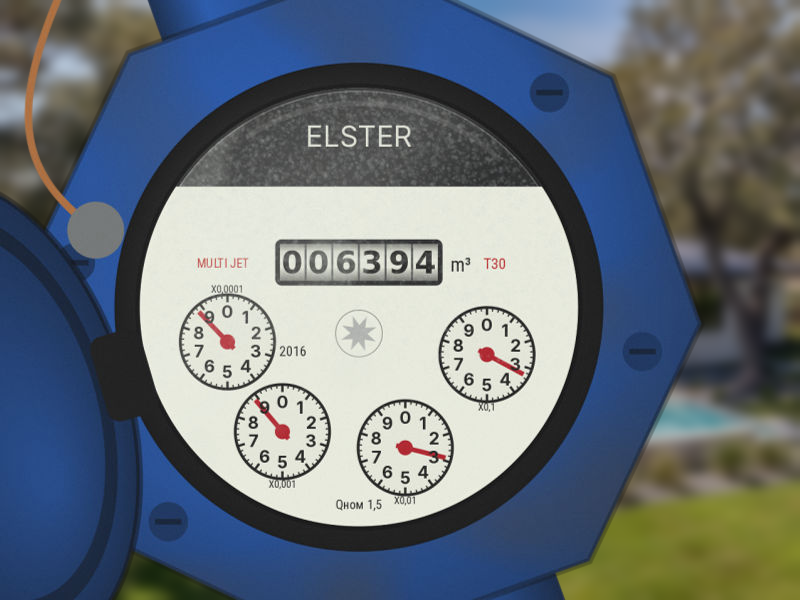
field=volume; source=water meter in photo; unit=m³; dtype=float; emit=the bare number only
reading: 6394.3288
